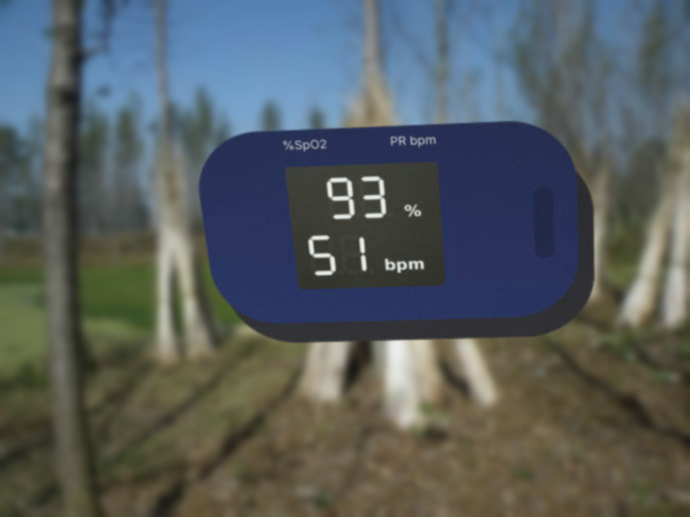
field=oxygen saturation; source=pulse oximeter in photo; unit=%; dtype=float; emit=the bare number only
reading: 93
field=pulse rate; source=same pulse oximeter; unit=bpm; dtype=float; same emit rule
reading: 51
